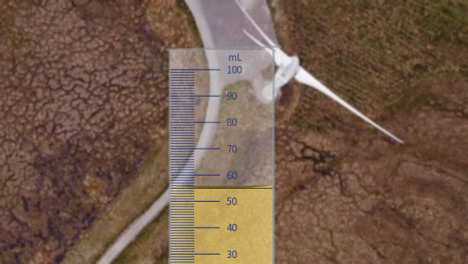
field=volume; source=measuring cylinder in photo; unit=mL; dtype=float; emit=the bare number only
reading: 55
